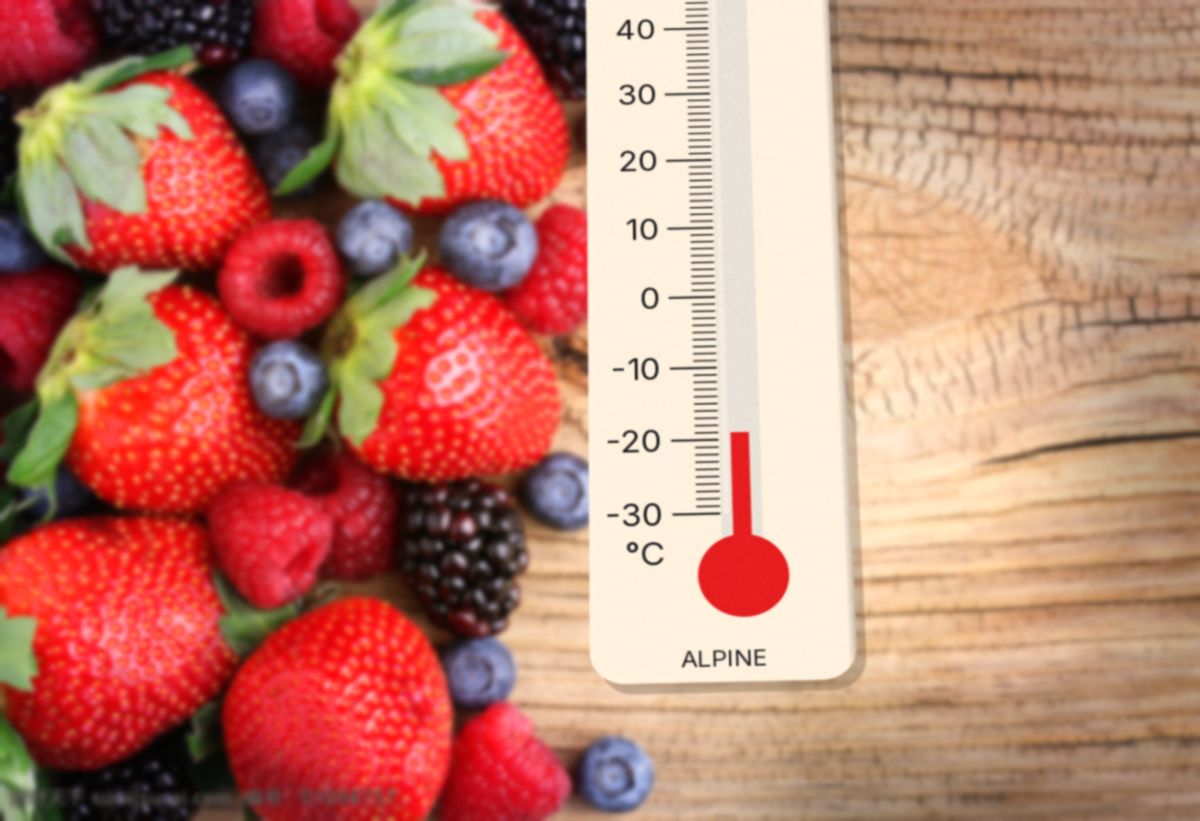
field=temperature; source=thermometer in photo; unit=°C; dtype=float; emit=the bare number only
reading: -19
